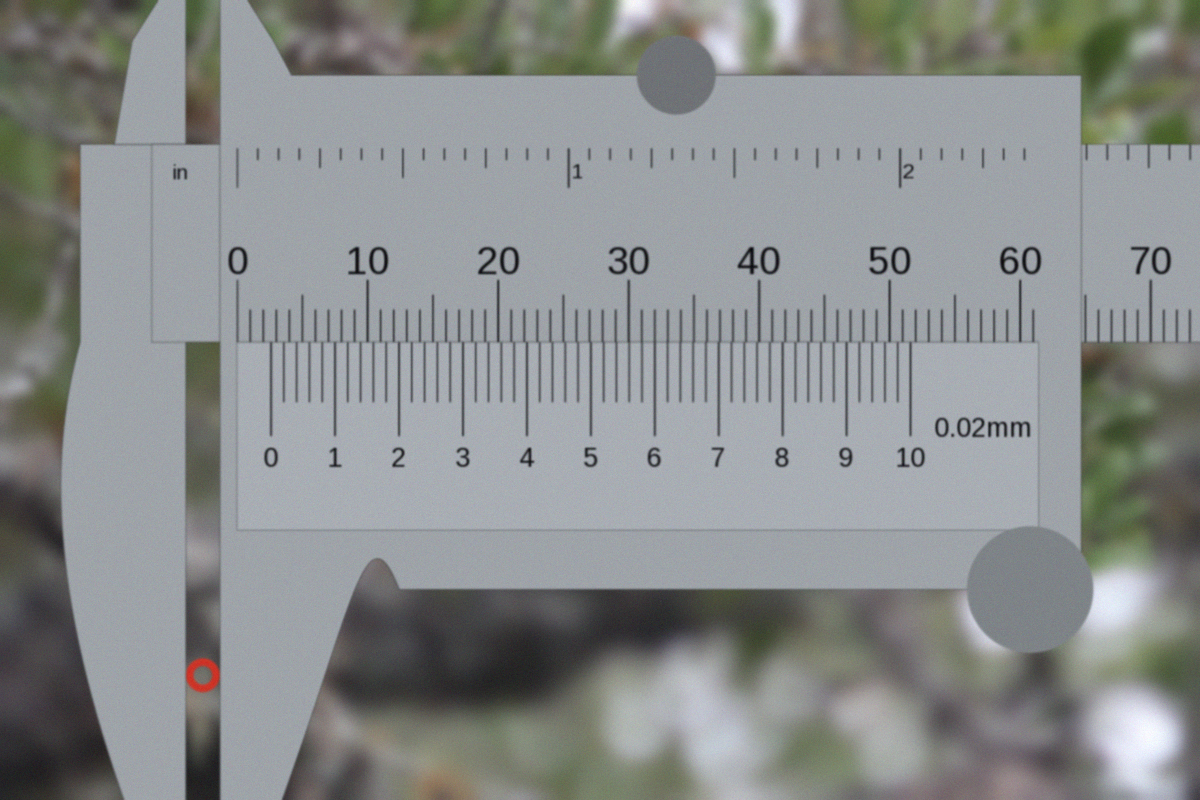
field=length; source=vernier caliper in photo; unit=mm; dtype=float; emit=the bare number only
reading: 2.6
